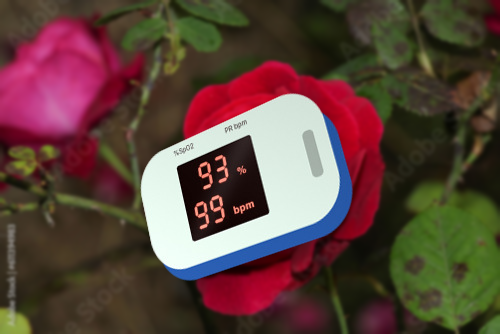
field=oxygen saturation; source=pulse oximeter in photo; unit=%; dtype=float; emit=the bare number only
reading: 93
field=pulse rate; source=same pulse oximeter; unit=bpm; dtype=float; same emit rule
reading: 99
